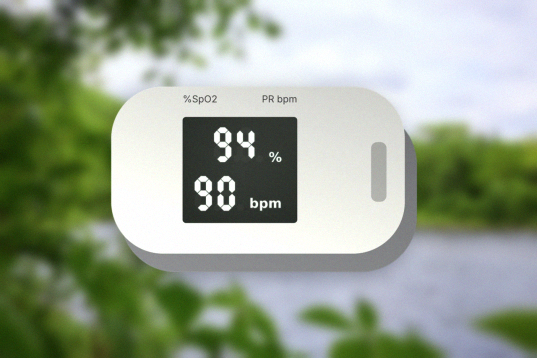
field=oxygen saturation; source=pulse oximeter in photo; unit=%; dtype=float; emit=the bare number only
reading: 94
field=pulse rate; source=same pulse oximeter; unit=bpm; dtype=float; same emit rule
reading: 90
